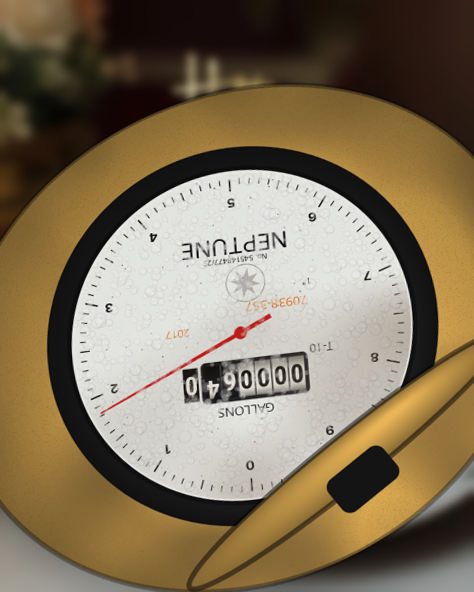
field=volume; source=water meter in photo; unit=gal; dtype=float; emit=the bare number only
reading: 641.8
